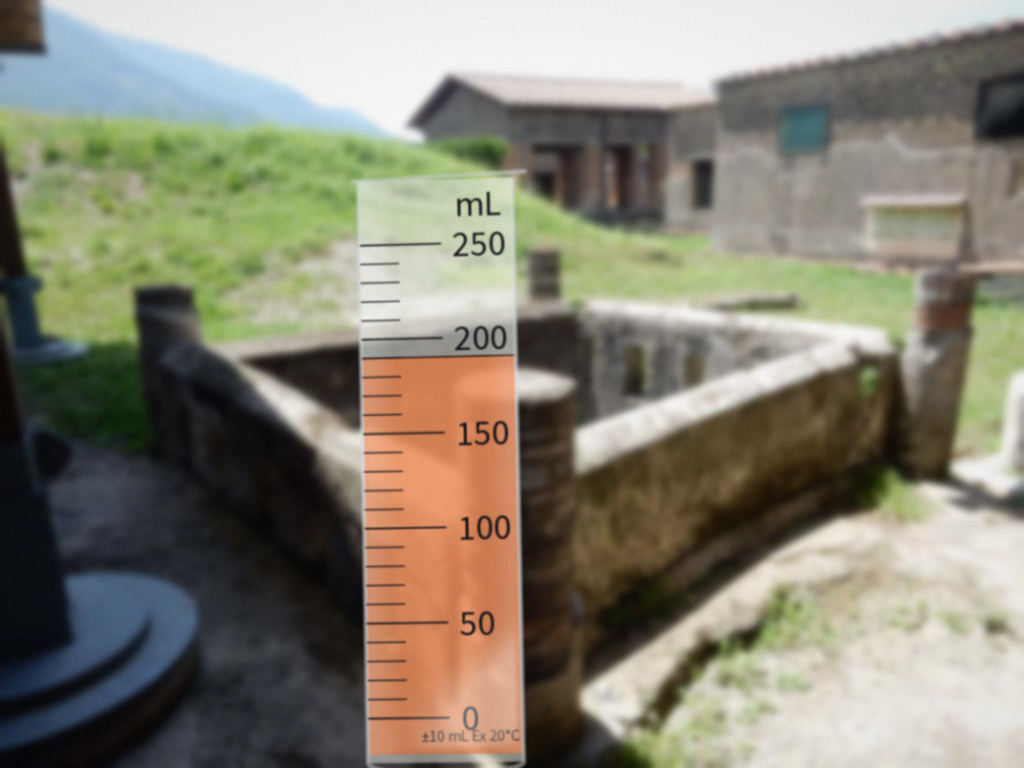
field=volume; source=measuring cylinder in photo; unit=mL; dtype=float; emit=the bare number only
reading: 190
